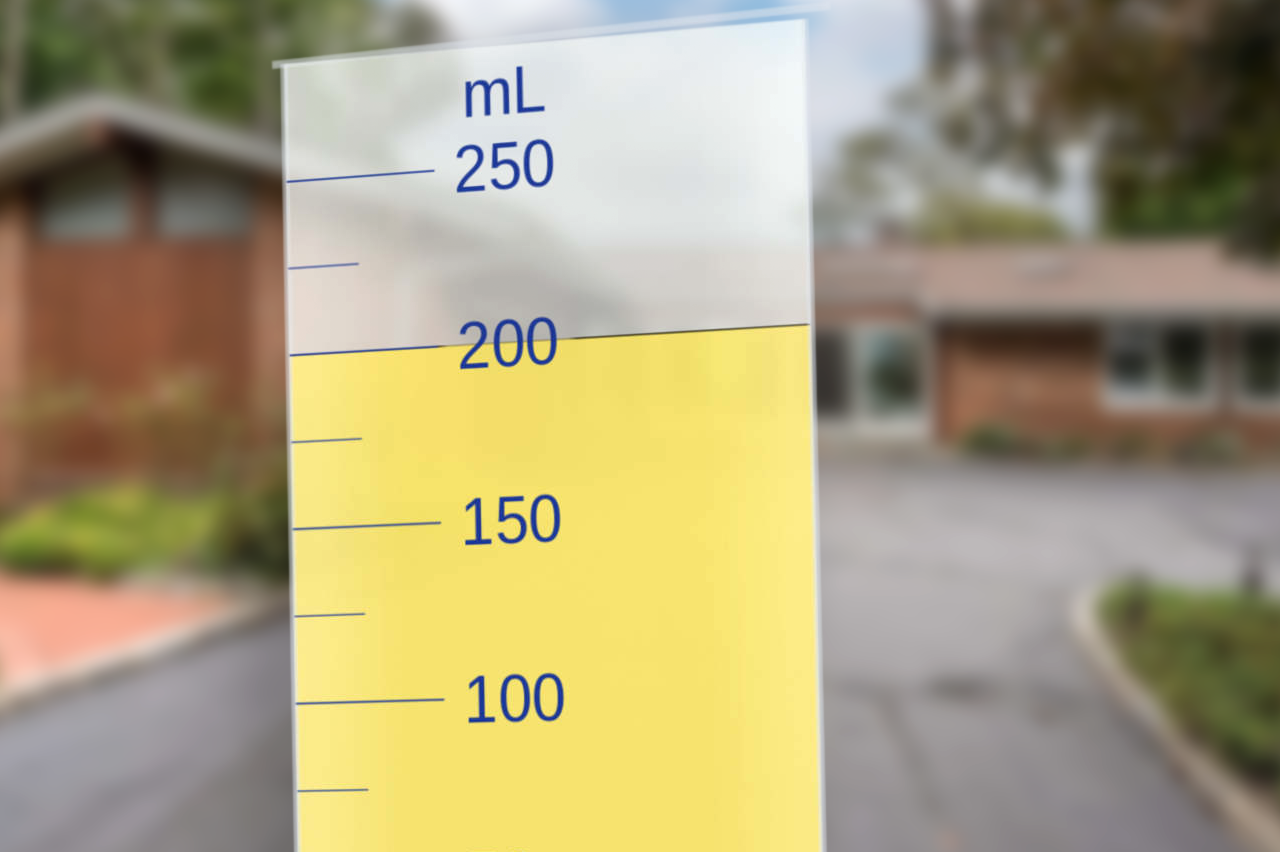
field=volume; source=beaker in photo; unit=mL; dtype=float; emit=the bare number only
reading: 200
